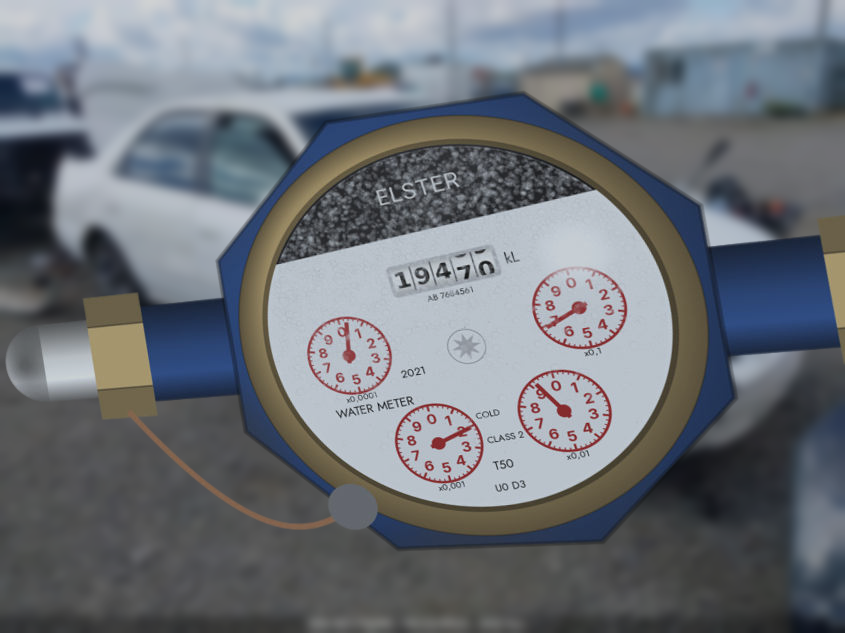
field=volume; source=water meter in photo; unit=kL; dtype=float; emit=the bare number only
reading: 19469.6920
